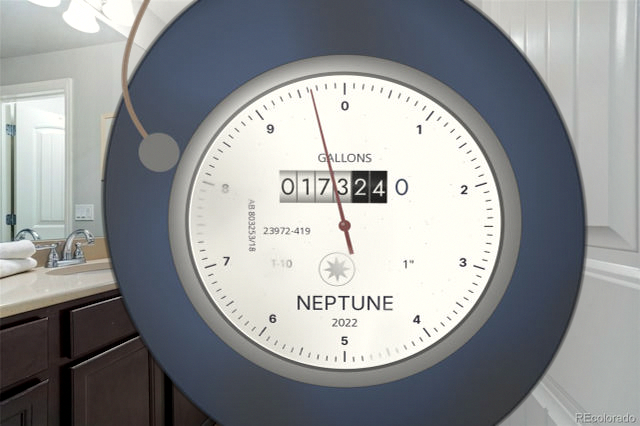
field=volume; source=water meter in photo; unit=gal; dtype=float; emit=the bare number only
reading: 173239.6
